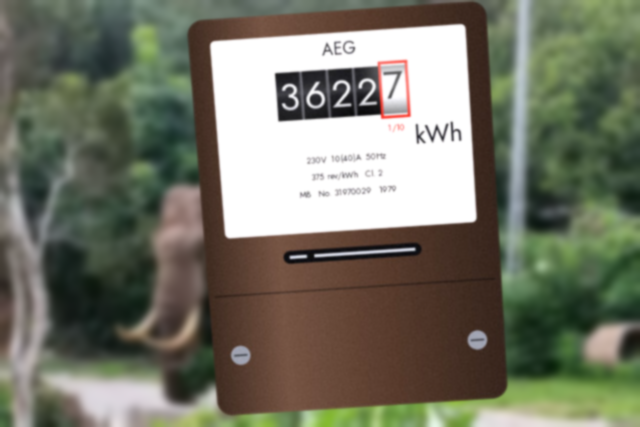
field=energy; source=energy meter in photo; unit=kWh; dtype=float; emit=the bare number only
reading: 3622.7
